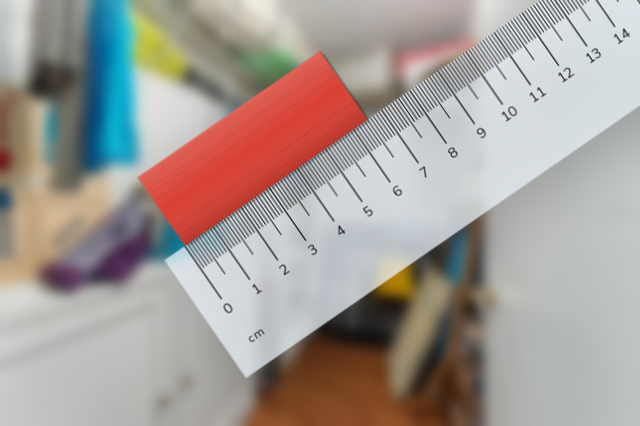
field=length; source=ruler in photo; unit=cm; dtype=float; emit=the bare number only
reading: 6.5
